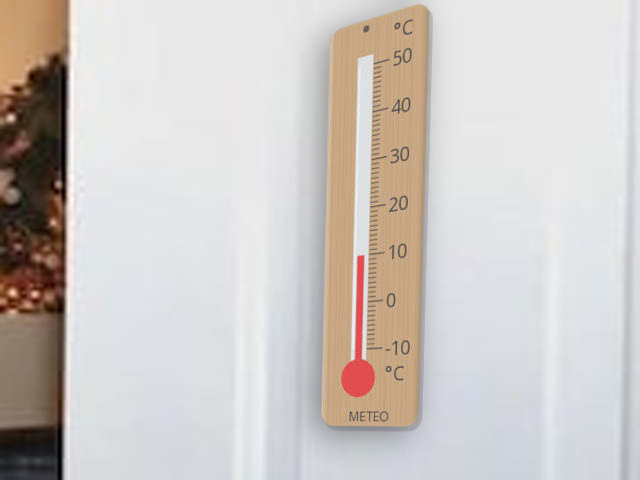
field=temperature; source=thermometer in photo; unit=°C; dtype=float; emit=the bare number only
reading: 10
